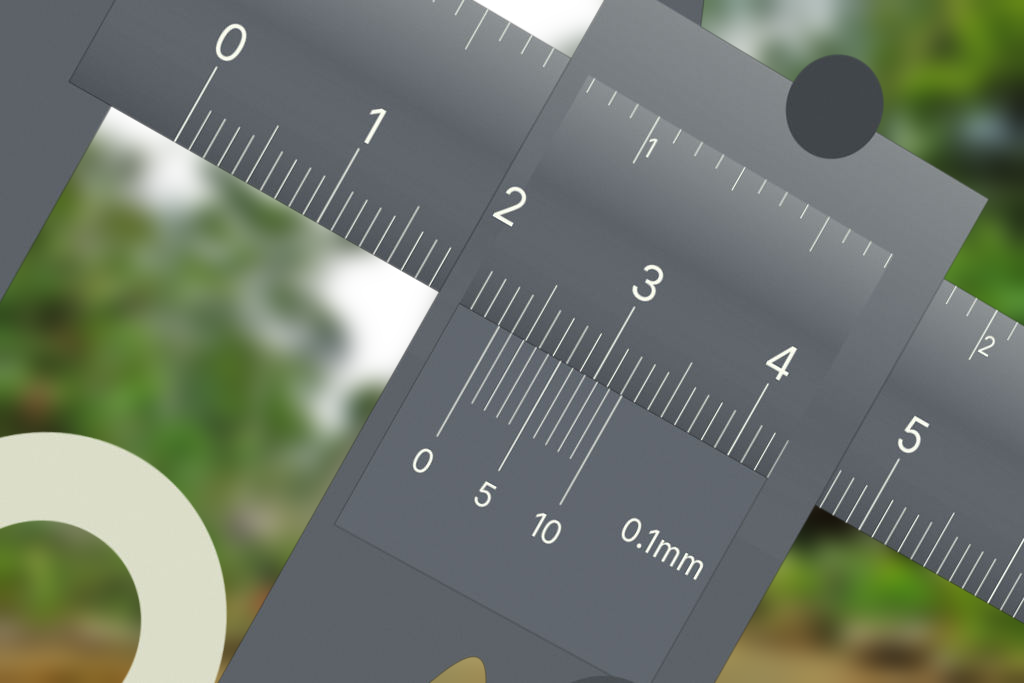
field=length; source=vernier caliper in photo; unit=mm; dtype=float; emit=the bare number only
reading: 23.1
